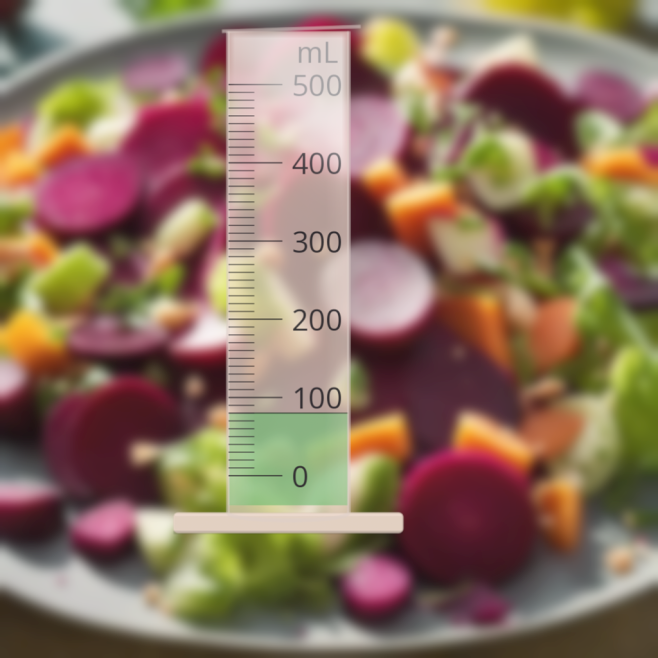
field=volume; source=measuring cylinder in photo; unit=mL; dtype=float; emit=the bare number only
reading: 80
